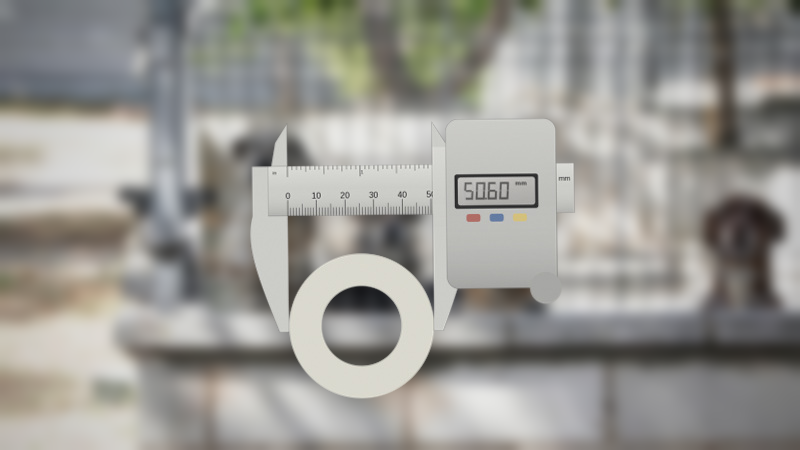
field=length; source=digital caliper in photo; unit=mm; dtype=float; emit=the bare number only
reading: 50.60
